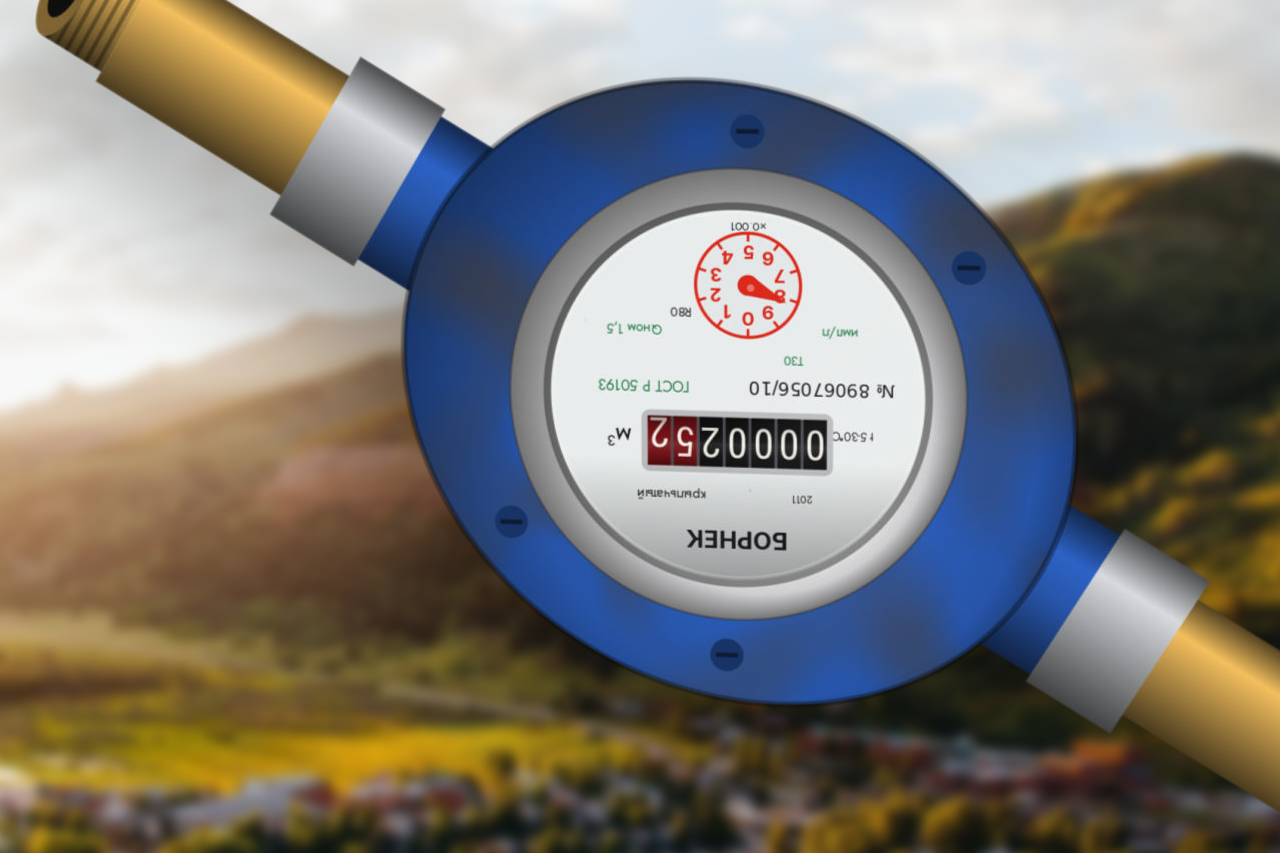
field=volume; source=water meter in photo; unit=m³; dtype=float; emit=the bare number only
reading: 2.518
